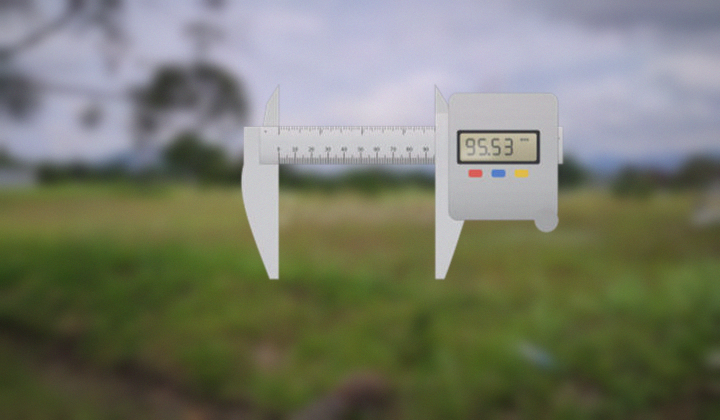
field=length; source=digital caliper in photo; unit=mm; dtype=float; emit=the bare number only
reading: 95.53
